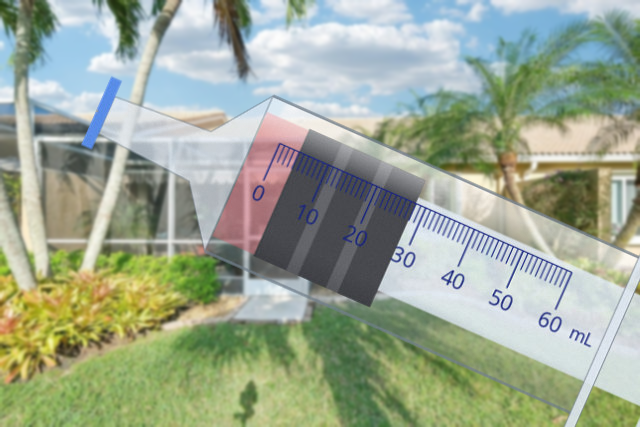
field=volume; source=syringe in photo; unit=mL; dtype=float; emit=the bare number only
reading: 4
